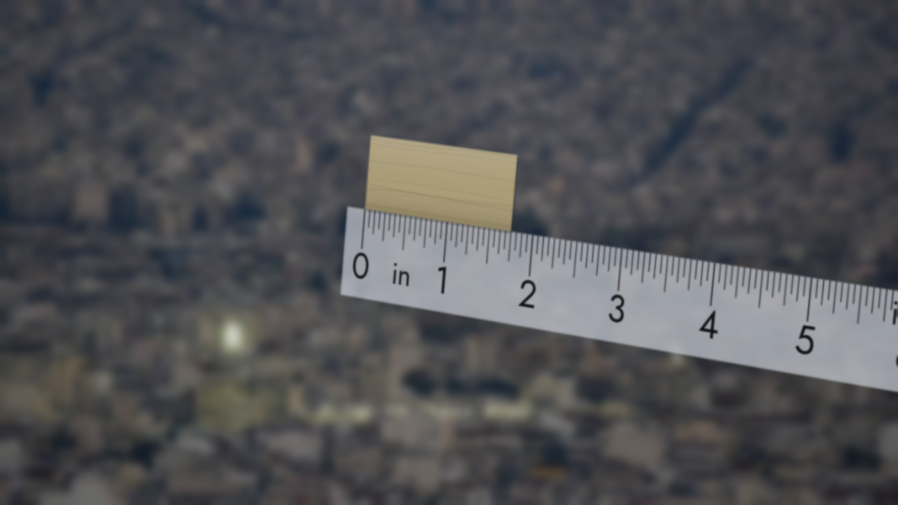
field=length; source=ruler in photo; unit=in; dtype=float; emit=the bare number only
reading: 1.75
